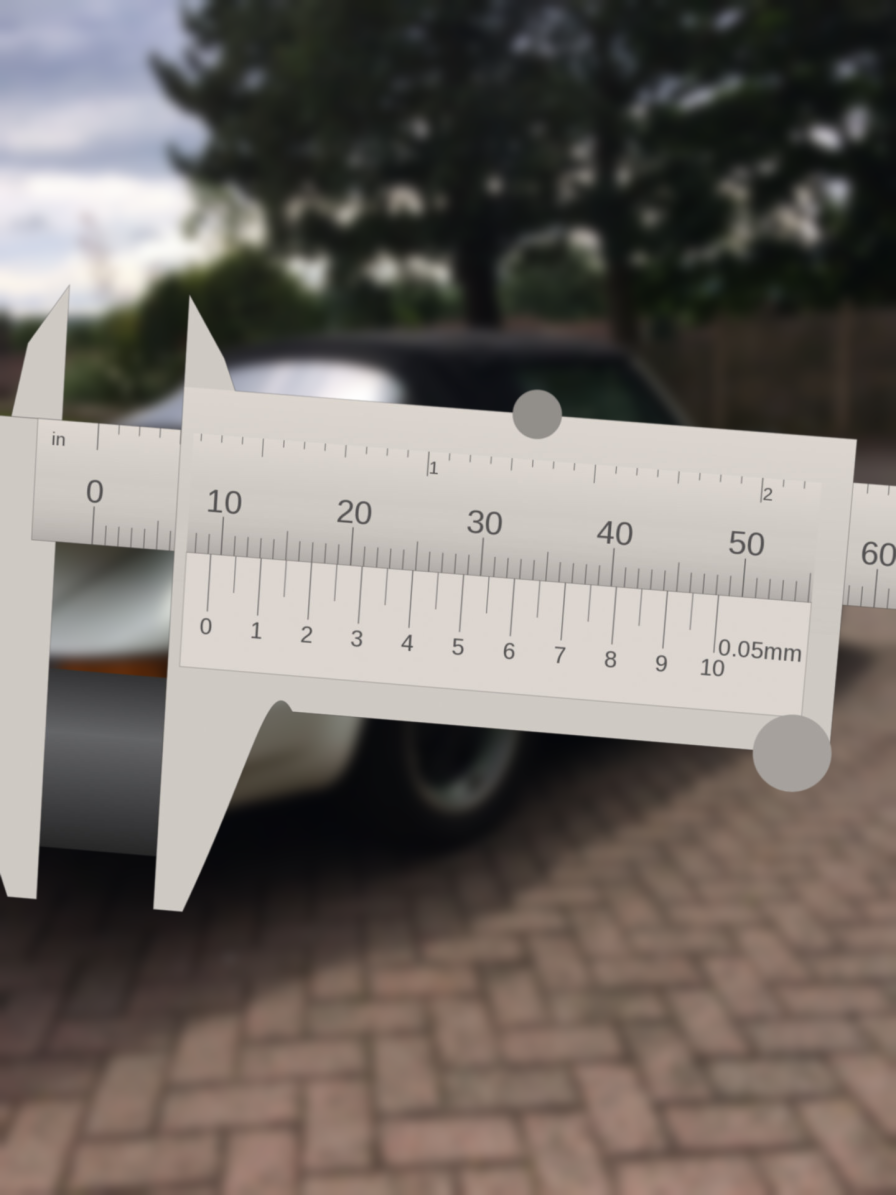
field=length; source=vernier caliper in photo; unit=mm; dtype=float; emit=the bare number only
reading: 9.2
